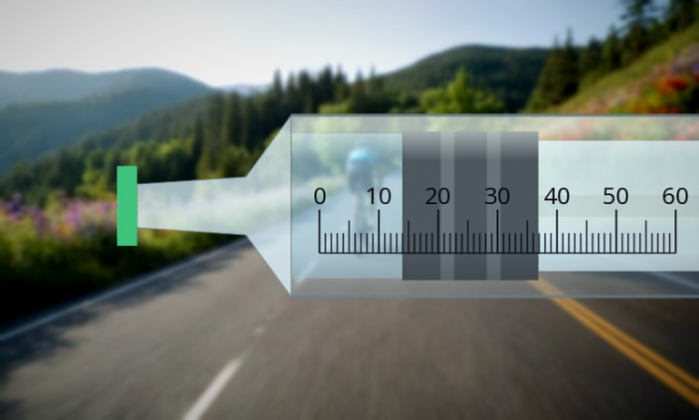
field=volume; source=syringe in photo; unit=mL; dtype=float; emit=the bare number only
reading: 14
